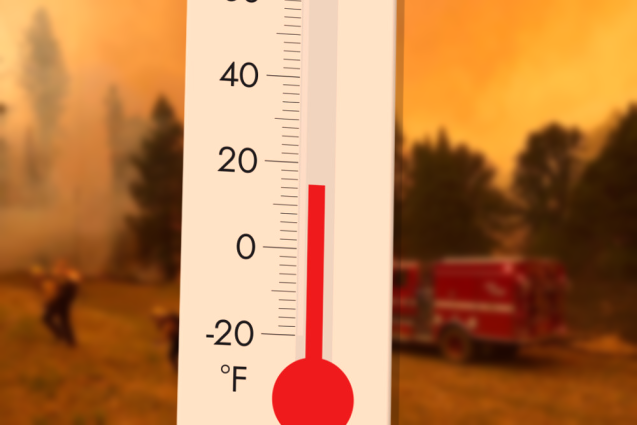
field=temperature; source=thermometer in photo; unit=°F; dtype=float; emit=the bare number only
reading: 15
